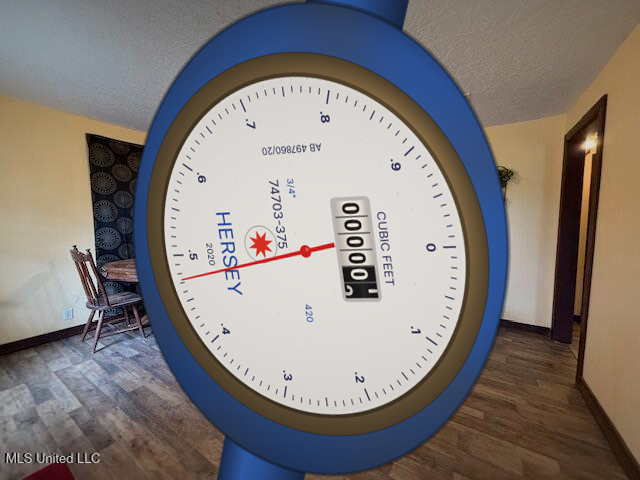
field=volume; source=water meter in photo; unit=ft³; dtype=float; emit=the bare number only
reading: 1.47
